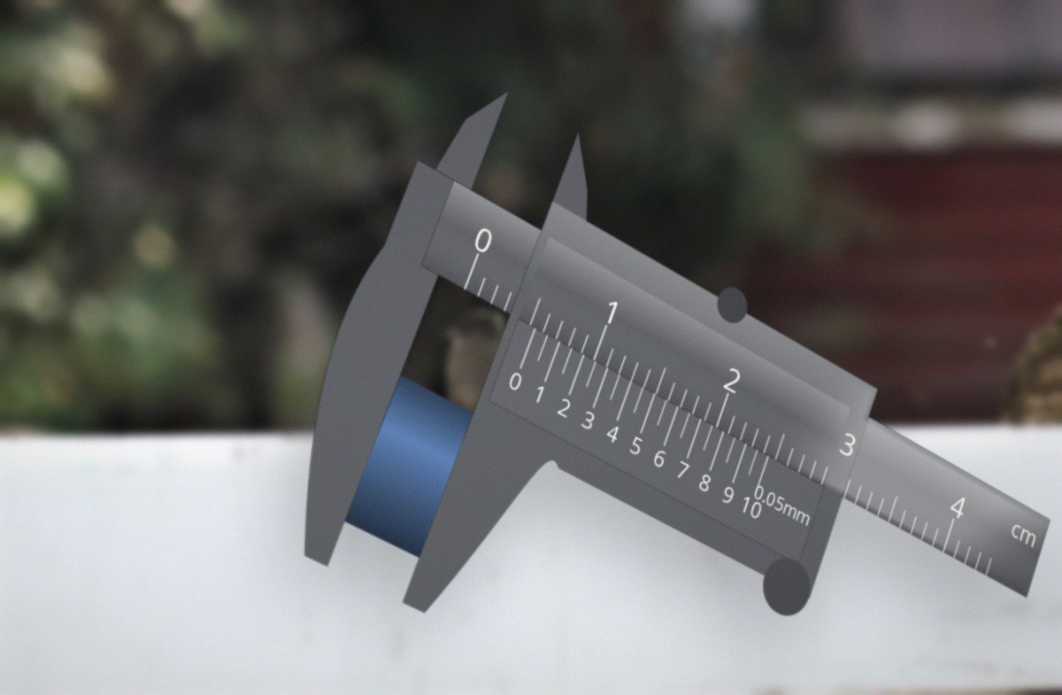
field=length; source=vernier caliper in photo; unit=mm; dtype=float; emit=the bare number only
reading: 5.4
